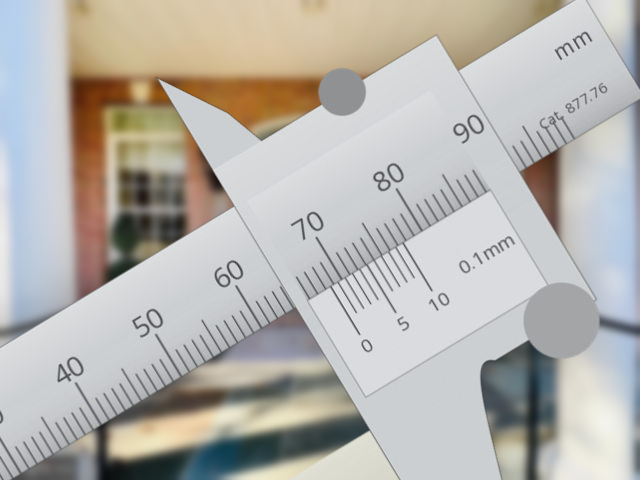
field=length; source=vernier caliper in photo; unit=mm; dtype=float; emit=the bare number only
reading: 68.6
